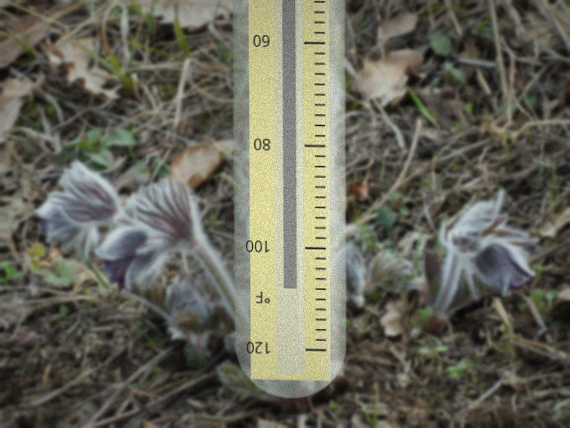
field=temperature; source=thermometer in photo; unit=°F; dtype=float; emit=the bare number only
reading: 108
